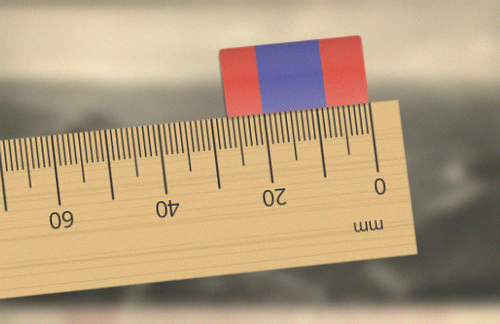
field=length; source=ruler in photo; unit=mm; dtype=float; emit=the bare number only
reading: 27
